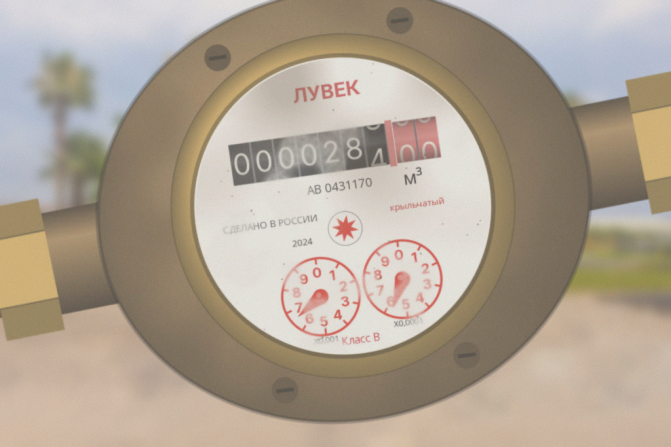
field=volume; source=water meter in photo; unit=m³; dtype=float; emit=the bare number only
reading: 283.9965
